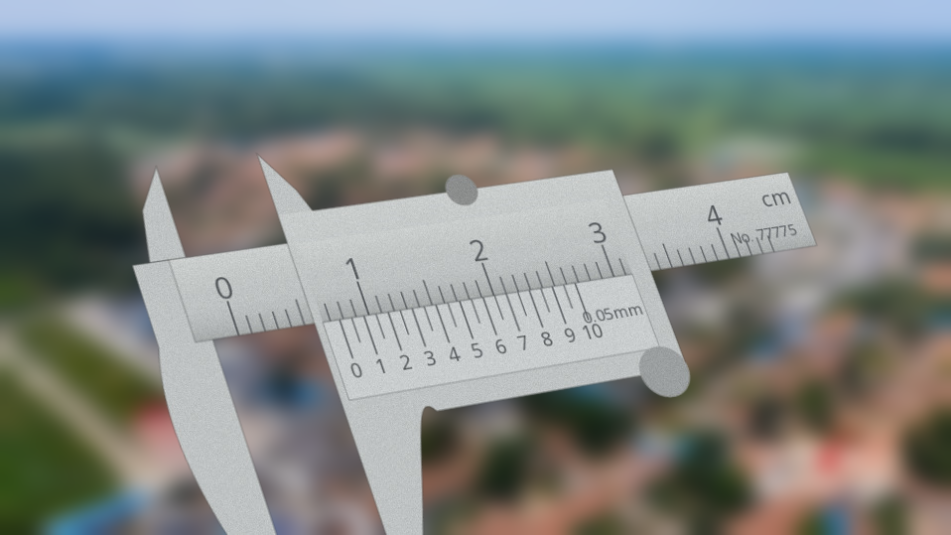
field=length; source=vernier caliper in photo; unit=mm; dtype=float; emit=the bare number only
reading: 7.7
